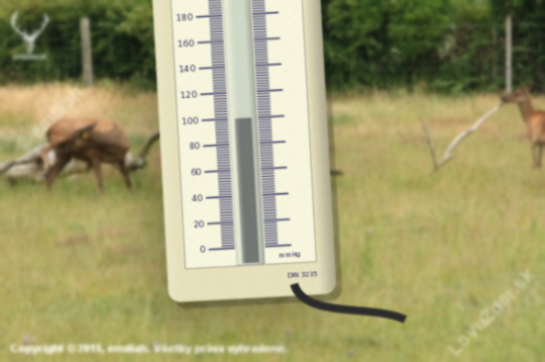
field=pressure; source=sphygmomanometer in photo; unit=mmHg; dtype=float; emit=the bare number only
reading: 100
